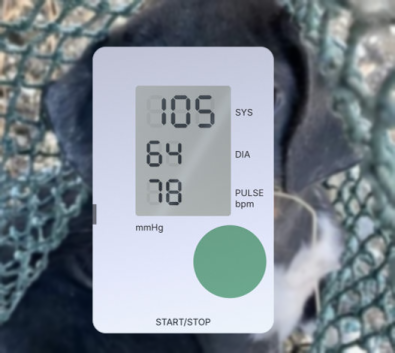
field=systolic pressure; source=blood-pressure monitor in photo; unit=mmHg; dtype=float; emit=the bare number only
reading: 105
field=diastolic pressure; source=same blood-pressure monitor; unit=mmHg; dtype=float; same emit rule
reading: 64
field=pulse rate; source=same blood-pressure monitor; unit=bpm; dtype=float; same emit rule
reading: 78
